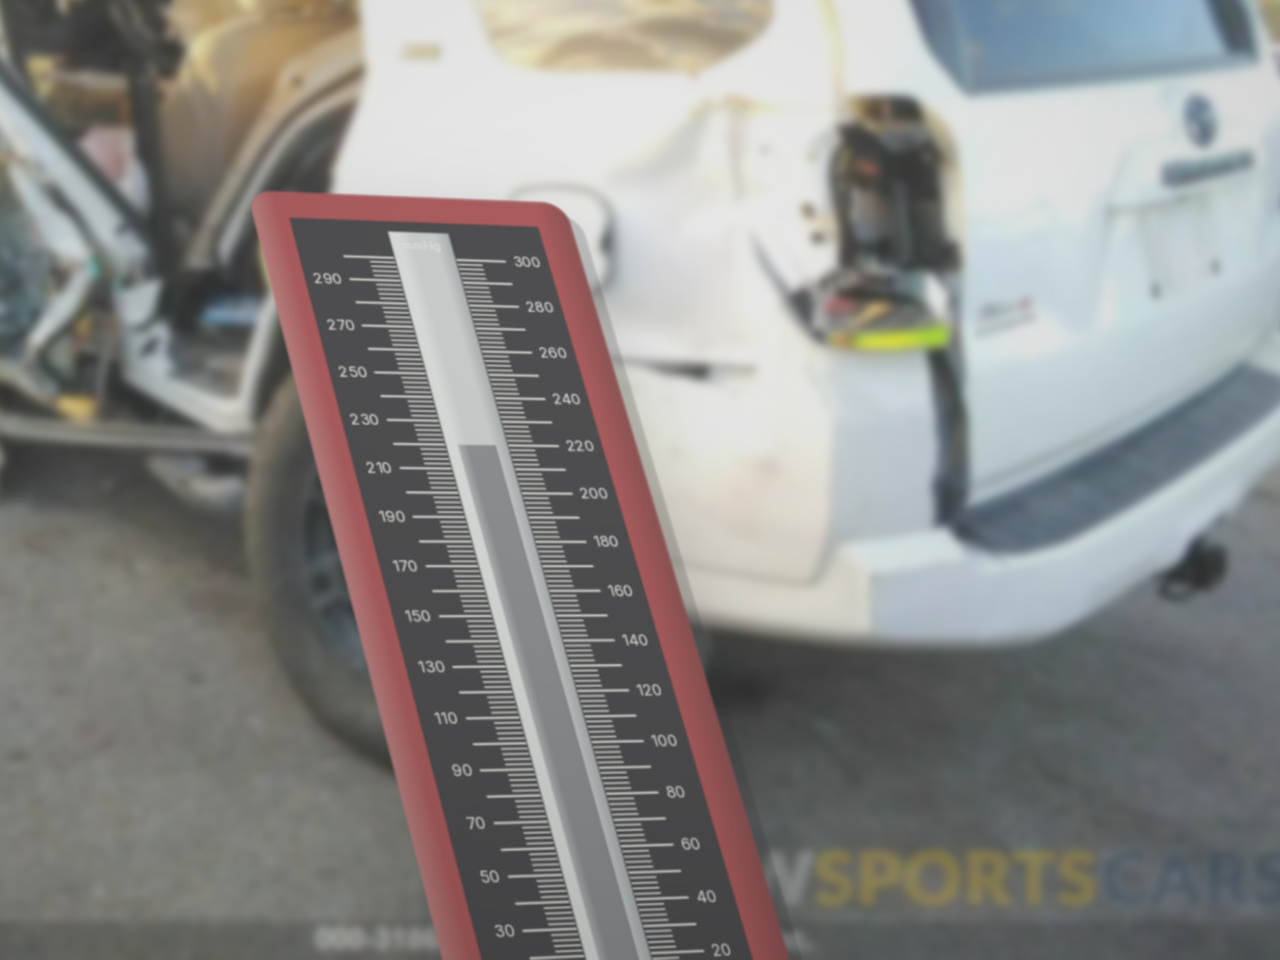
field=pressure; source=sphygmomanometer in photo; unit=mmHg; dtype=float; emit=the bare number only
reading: 220
